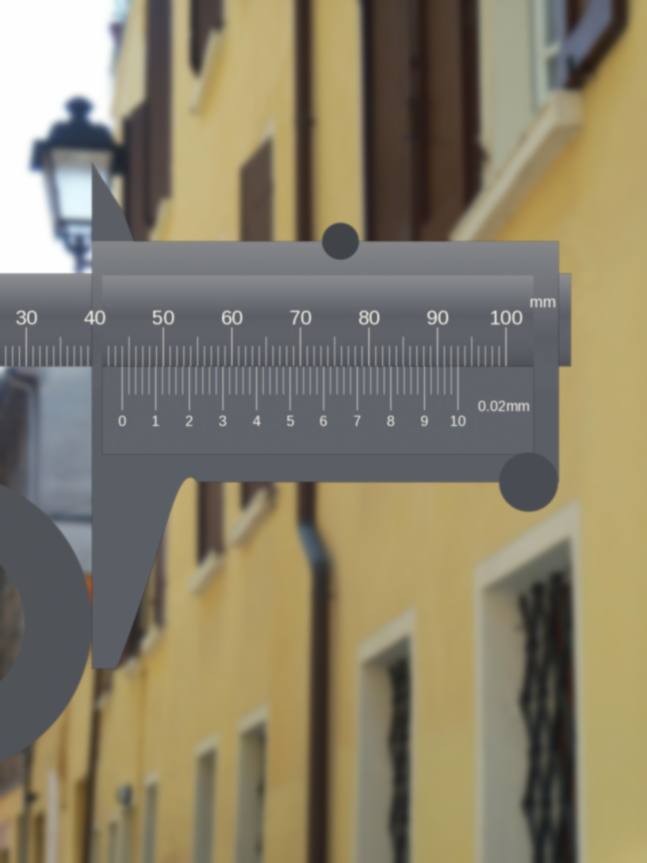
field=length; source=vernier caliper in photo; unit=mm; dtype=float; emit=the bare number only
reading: 44.0
